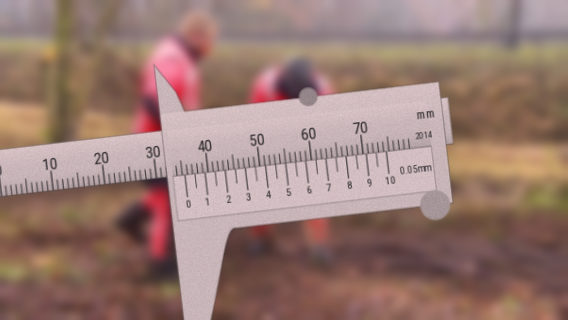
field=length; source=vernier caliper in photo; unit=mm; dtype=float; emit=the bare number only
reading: 35.5
